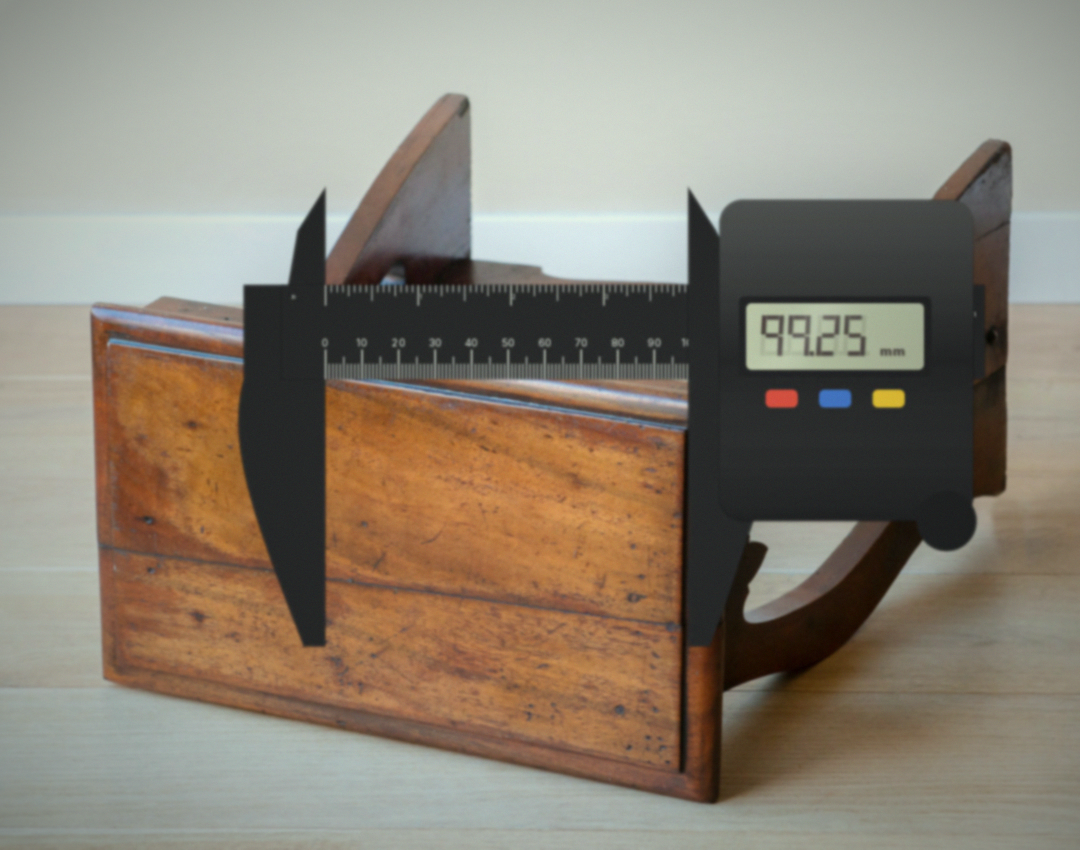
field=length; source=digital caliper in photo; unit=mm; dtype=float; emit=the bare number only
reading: 99.25
